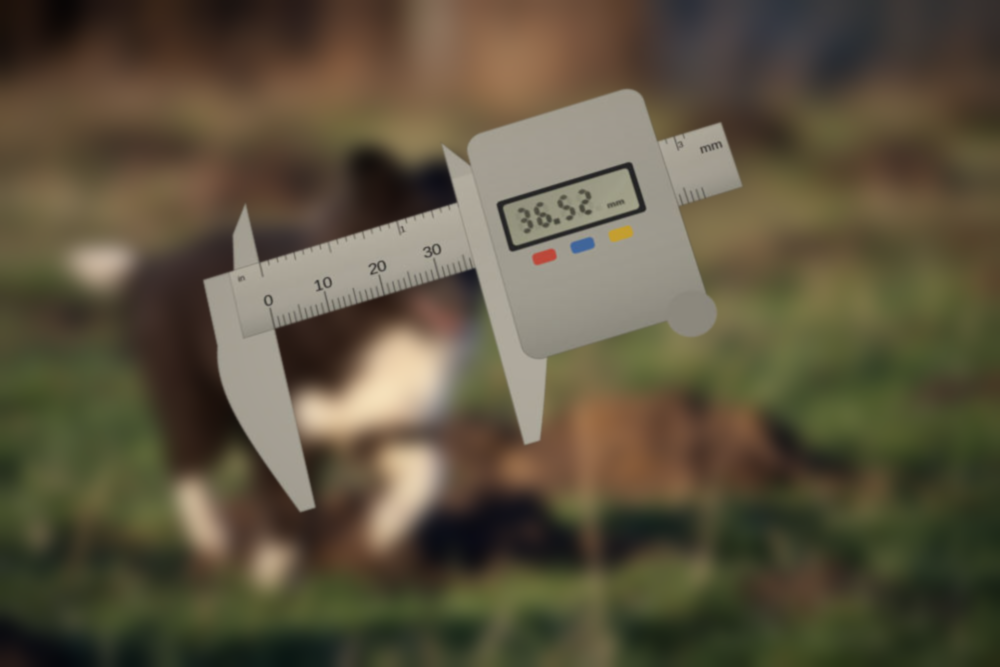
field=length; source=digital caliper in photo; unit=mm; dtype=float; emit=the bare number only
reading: 36.52
